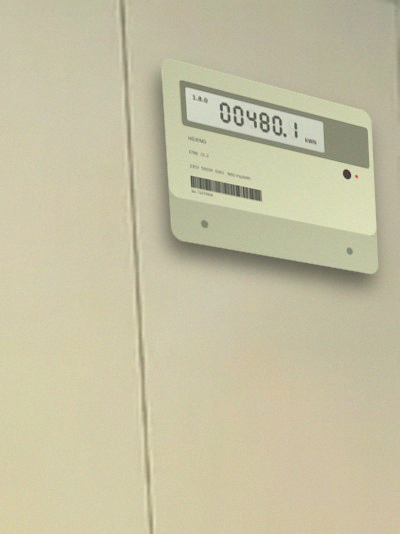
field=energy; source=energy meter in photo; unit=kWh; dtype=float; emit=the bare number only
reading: 480.1
